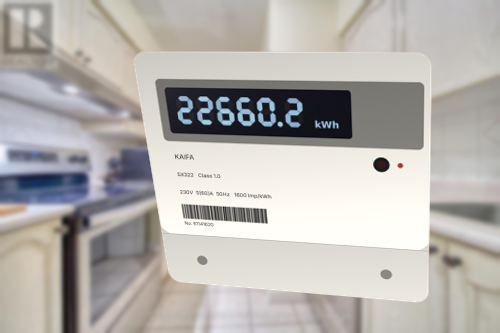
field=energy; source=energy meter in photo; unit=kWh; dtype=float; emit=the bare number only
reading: 22660.2
